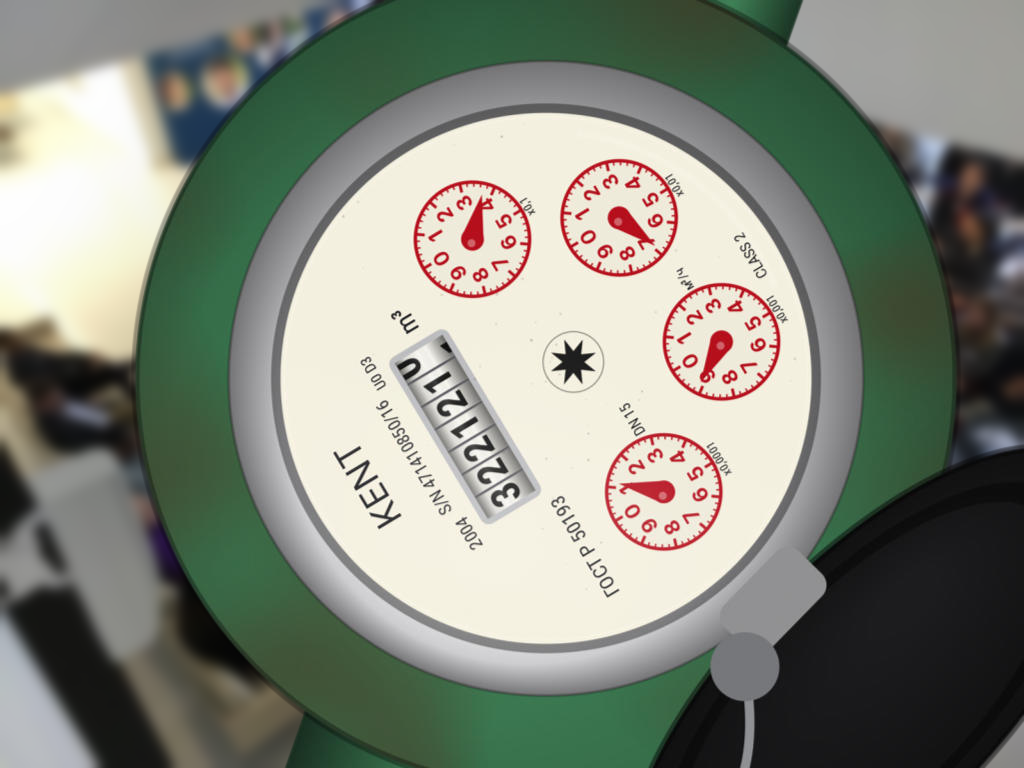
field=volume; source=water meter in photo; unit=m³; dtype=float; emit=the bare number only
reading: 3221210.3691
